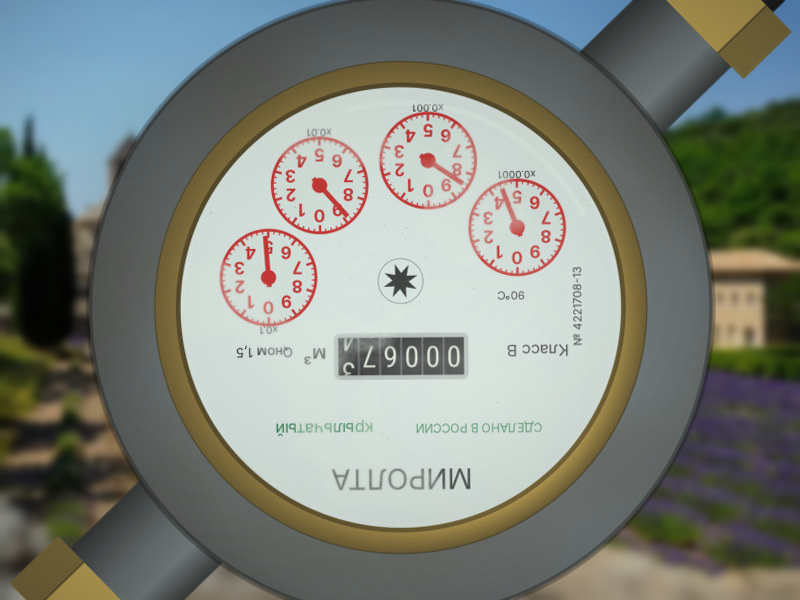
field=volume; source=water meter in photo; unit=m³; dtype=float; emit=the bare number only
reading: 673.4884
